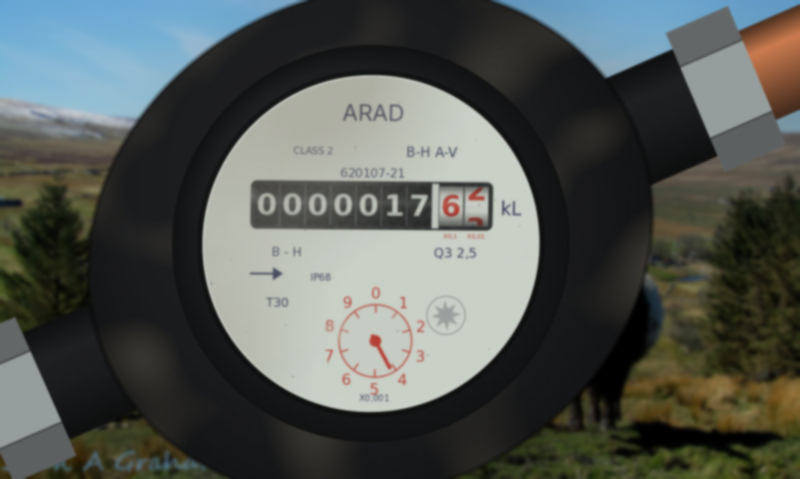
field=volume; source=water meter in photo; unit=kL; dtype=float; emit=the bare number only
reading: 17.624
